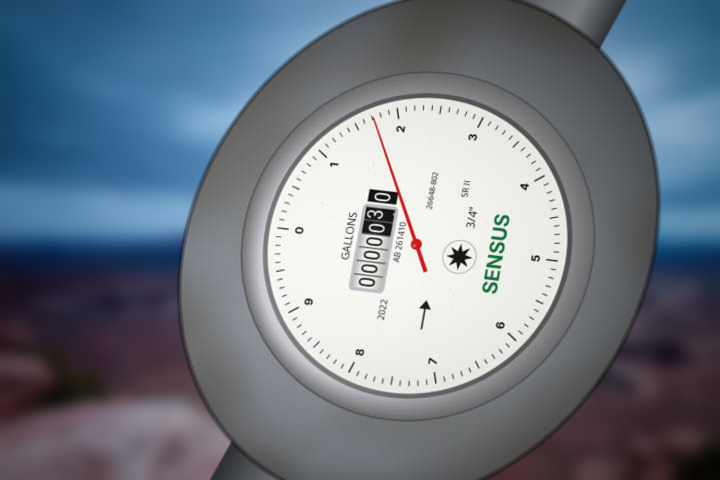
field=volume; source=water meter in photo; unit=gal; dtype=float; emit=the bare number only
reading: 31.7
